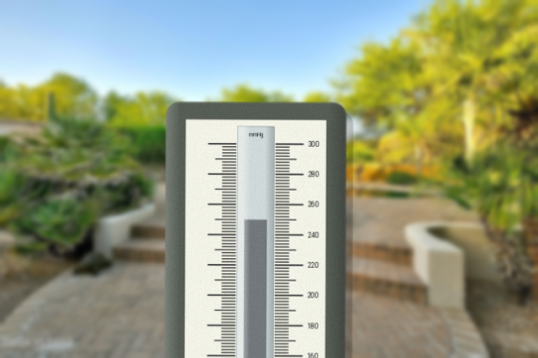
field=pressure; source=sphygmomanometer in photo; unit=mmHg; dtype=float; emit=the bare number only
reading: 250
